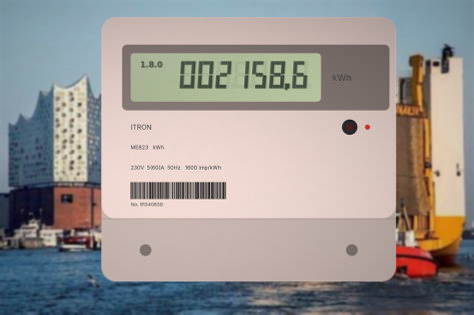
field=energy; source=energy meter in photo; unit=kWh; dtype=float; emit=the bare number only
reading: 2158.6
